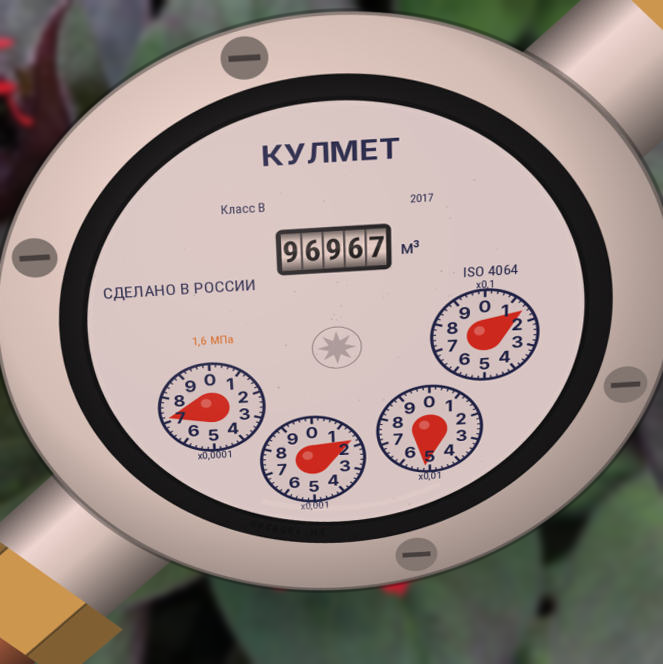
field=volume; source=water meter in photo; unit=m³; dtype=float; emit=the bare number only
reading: 96967.1517
